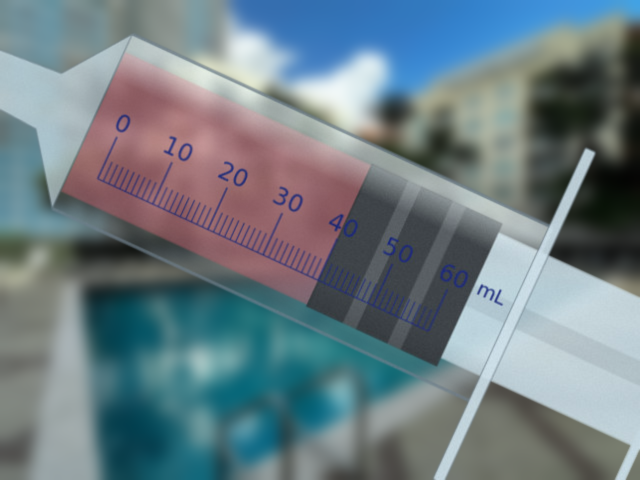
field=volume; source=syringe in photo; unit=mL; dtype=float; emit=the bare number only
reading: 40
